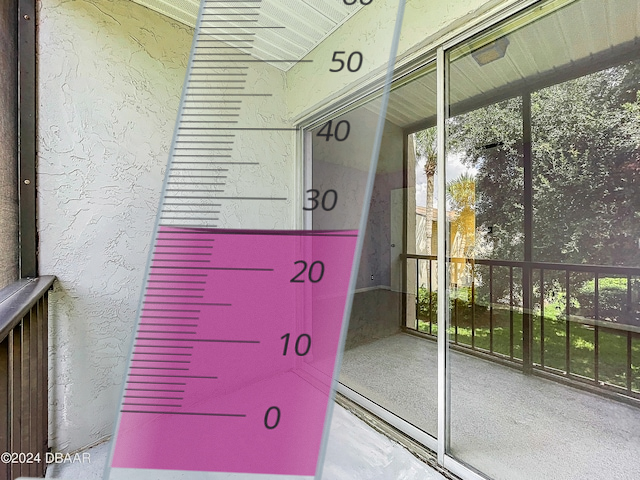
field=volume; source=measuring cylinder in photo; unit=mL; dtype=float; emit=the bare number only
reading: 25
